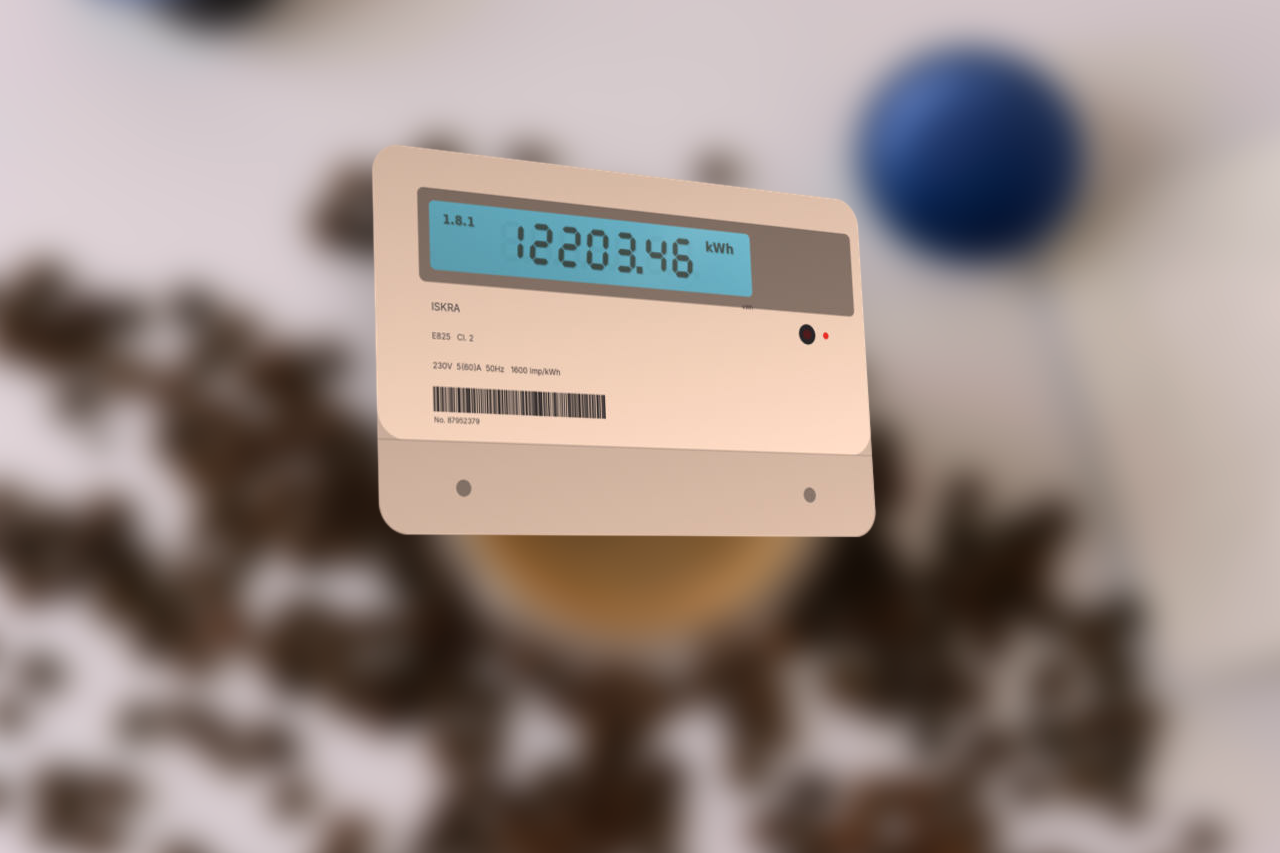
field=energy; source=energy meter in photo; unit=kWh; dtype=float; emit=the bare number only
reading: 12203.46
